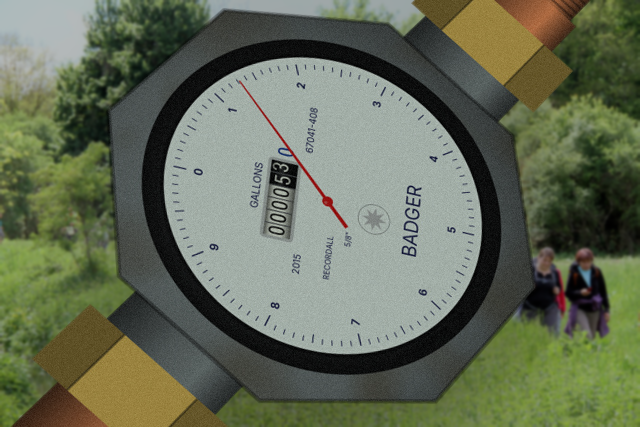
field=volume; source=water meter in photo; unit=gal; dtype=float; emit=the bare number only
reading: 531.3
